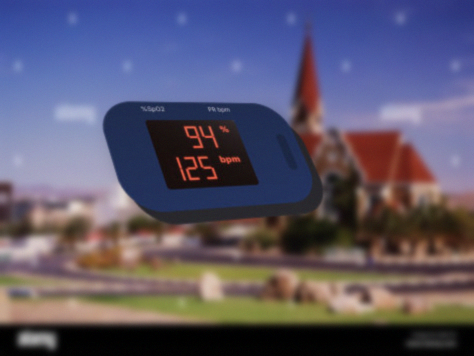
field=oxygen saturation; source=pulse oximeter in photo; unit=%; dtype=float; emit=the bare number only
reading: 94
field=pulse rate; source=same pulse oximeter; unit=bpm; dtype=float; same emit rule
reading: 125
